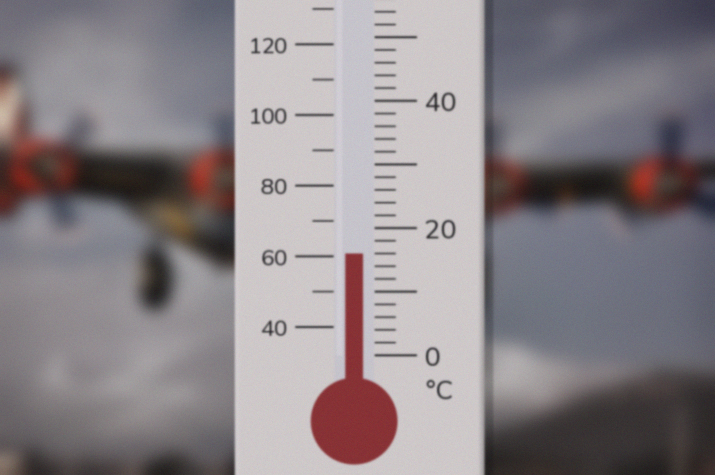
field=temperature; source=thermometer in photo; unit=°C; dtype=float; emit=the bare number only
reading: 16
